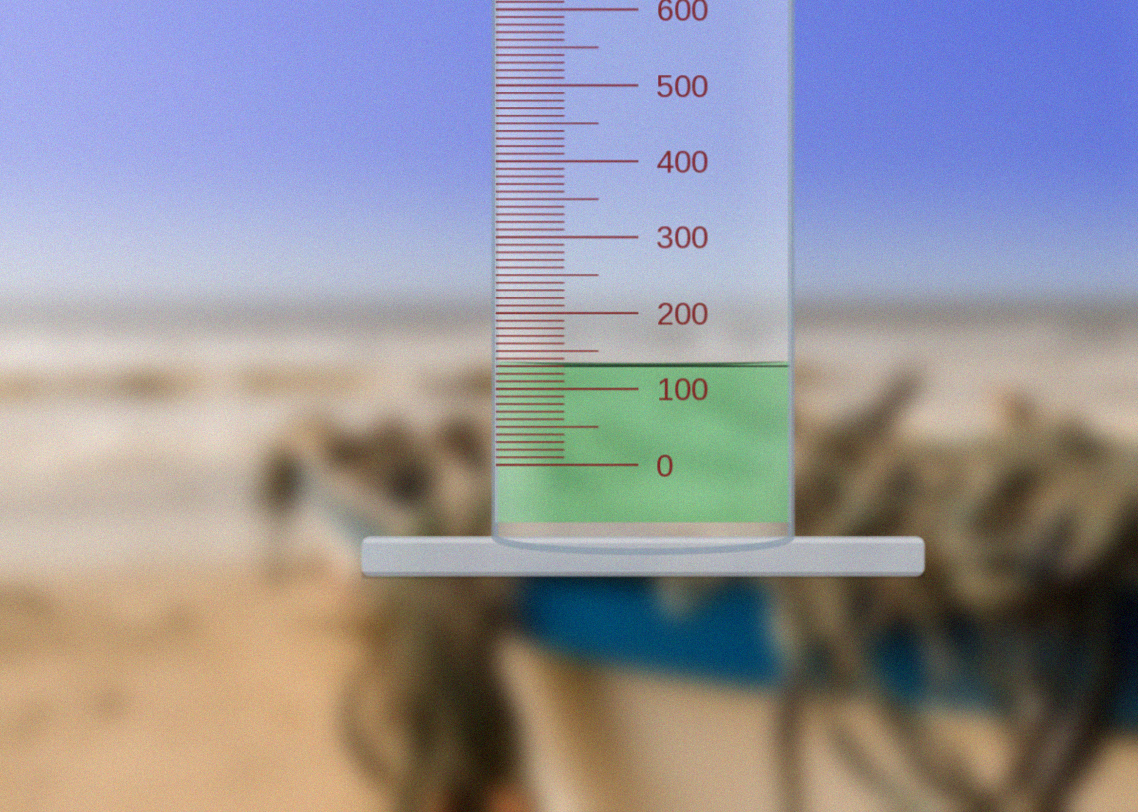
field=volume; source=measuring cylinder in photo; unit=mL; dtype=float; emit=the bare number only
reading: 130
